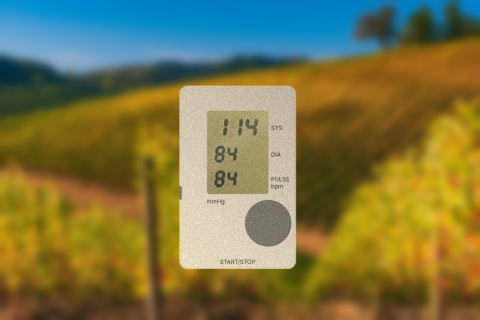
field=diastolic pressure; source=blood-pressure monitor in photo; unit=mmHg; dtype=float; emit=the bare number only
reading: 84
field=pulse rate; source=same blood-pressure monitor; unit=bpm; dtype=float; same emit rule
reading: 84
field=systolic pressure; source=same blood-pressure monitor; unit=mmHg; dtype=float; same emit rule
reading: 114
